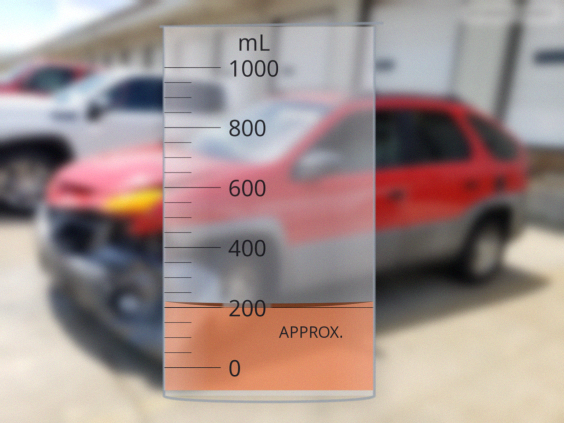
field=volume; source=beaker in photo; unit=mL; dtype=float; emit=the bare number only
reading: 200
